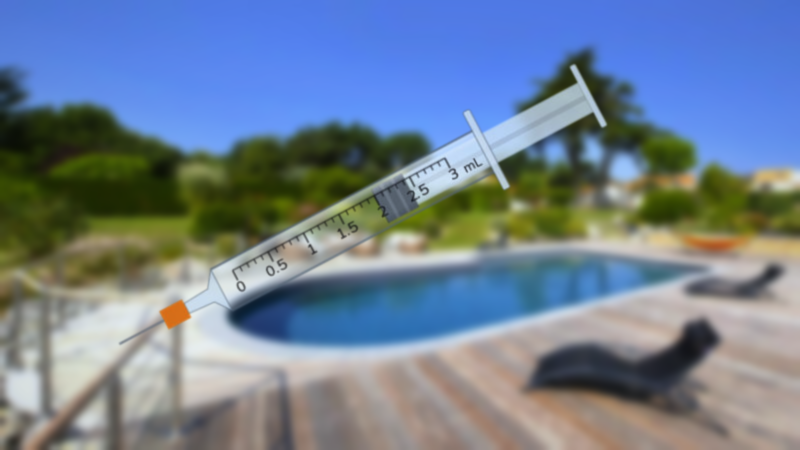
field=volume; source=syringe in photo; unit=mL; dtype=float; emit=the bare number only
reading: 2
